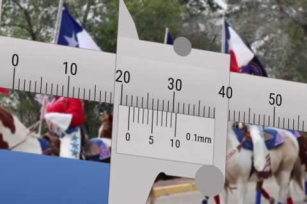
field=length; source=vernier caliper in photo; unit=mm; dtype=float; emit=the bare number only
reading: 21.6
